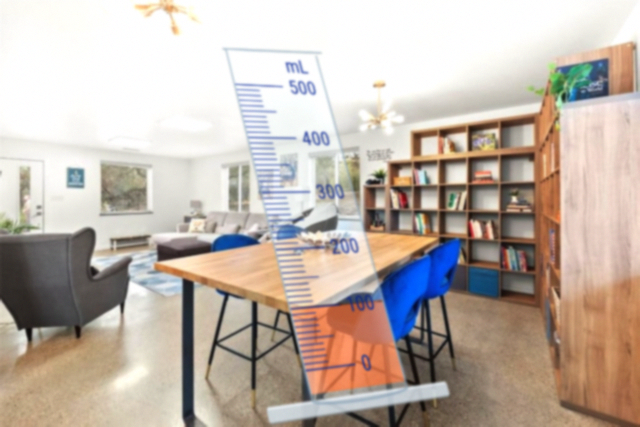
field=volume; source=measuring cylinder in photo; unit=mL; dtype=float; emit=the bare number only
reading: 100
